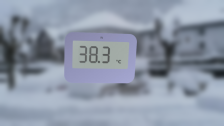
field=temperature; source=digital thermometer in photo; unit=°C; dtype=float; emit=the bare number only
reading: 38.3
